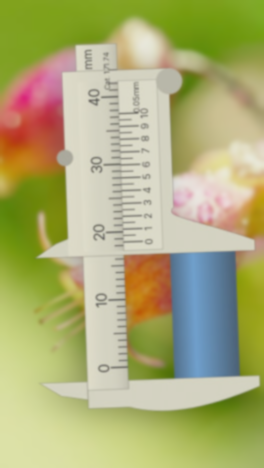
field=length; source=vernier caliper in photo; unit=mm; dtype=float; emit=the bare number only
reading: 18.5
